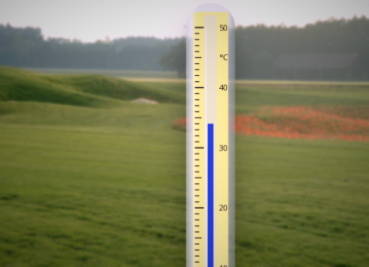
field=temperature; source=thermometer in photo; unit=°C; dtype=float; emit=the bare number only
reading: 34
